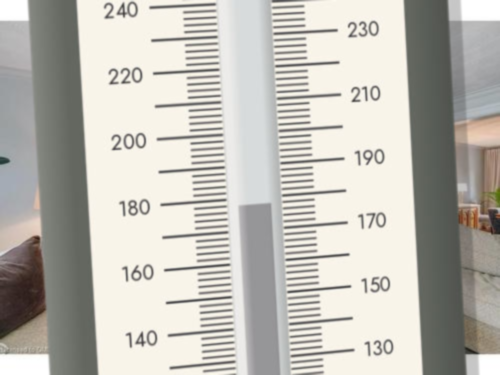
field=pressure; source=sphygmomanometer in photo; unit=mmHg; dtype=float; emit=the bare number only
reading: 178
